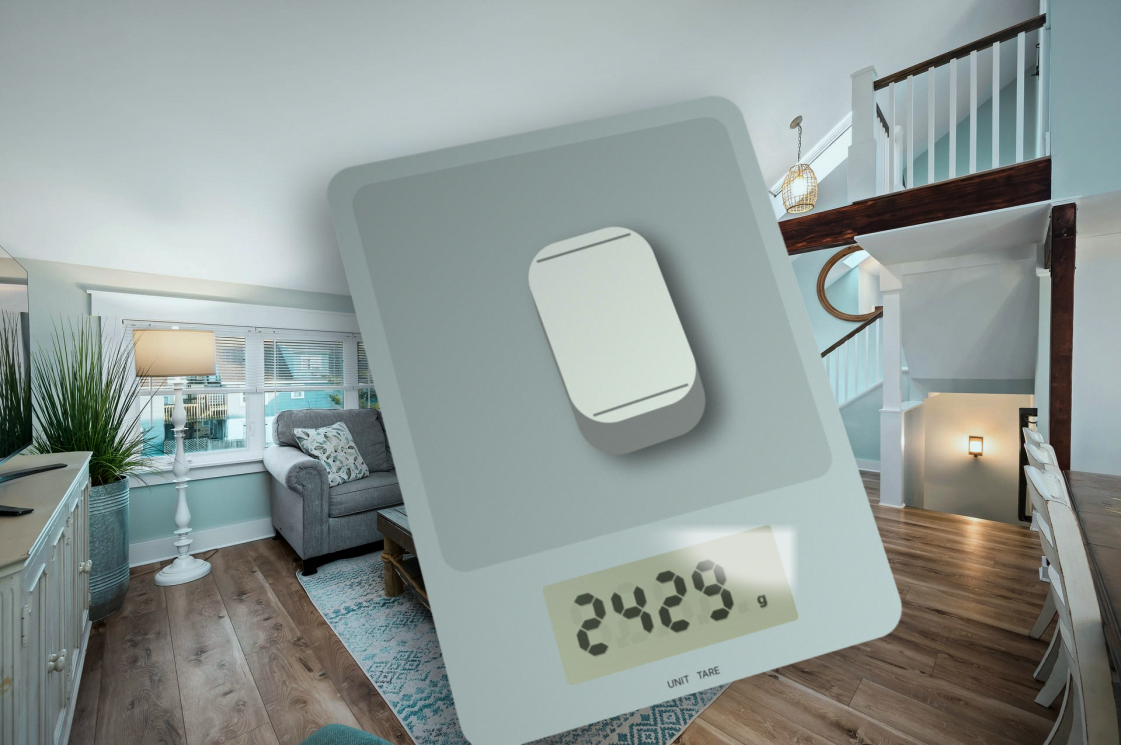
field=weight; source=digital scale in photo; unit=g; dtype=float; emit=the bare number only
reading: 2429
